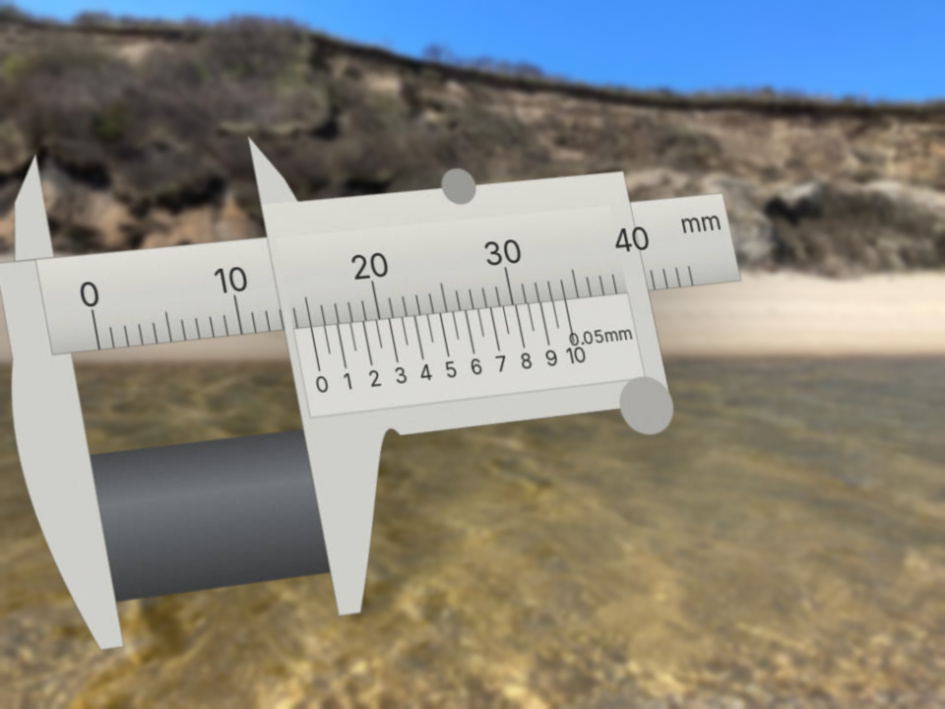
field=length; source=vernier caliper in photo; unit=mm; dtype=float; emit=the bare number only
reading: 15.0
